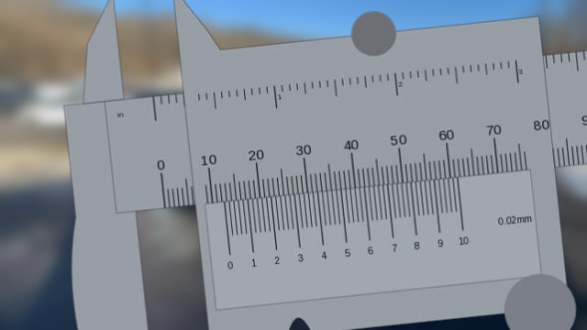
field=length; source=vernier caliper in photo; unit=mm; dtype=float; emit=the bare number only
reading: 12.5
